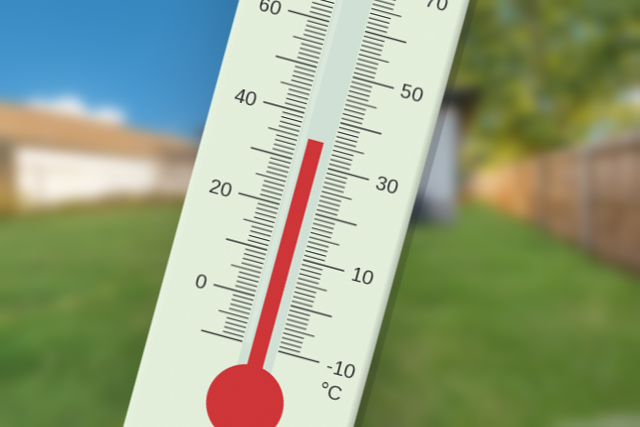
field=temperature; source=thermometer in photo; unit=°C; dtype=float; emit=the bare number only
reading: 35
